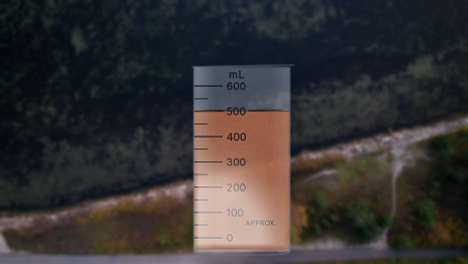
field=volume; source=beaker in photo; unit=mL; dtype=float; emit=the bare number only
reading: 500
